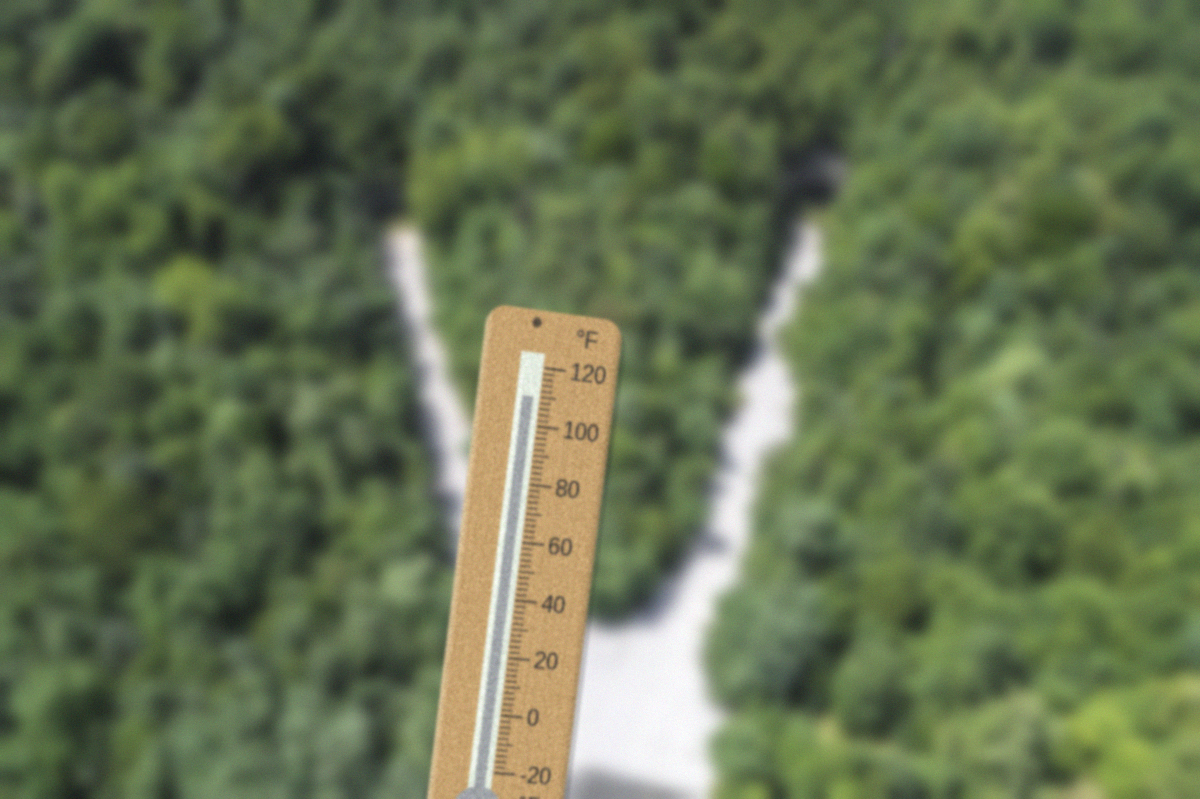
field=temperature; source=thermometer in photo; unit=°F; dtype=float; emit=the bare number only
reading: 110
